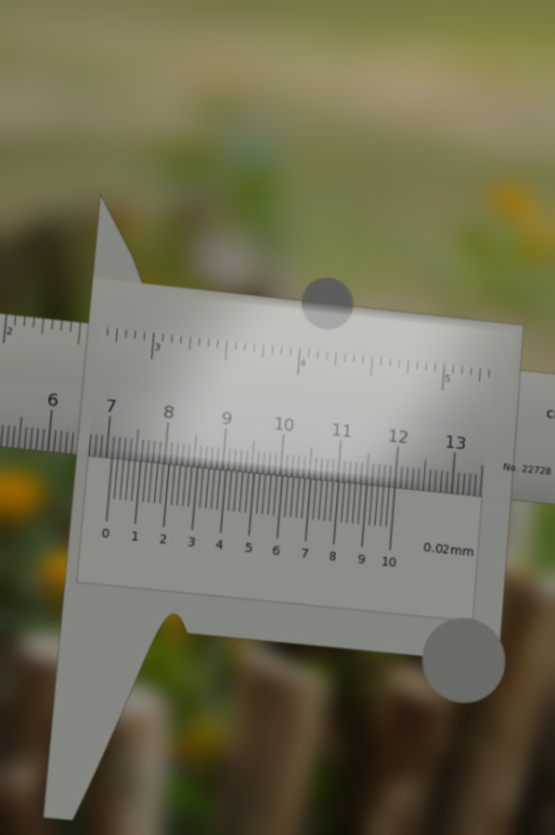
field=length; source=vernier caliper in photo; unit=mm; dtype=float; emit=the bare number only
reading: 71.0
